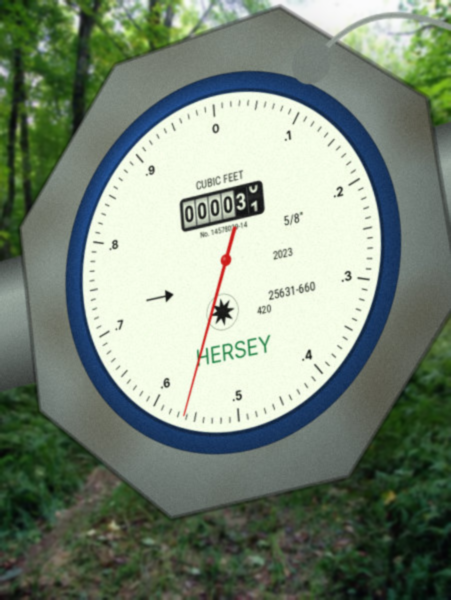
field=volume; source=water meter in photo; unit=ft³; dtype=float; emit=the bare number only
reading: 30.56
